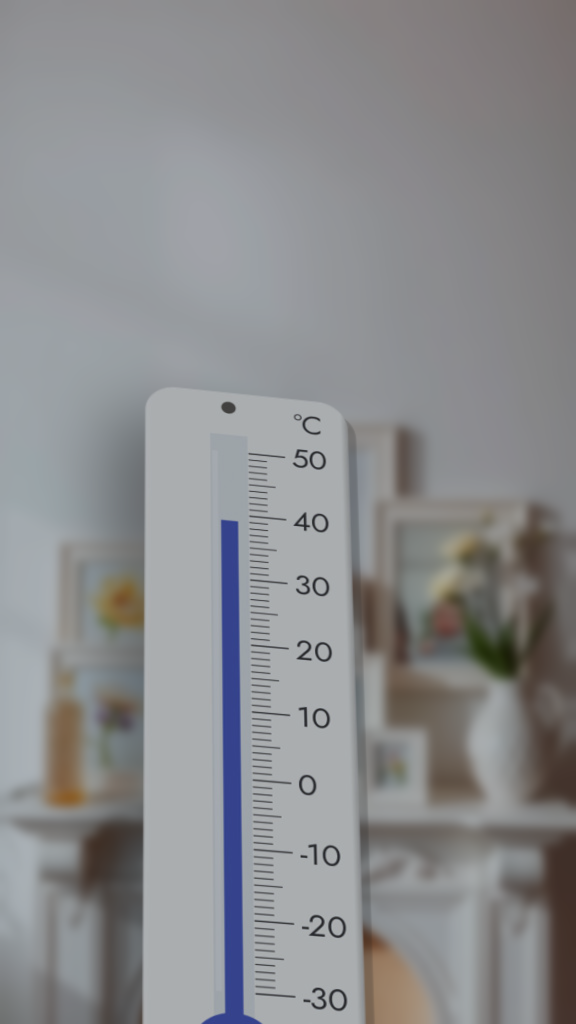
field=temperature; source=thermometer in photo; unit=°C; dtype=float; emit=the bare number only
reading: 39
